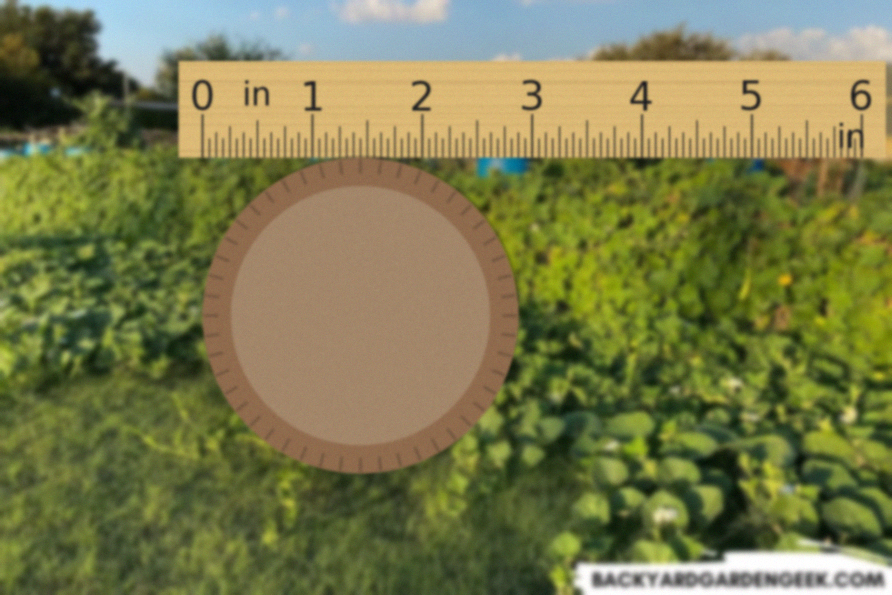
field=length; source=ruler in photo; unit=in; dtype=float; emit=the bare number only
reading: 2.875
